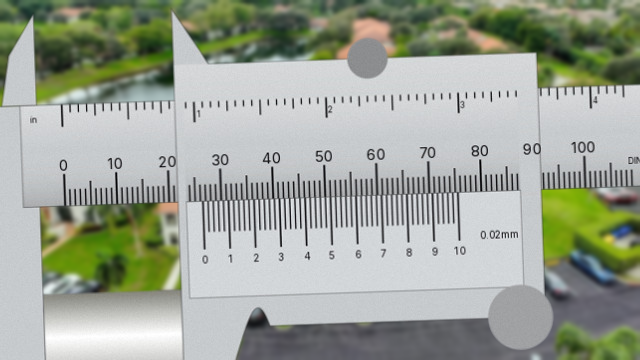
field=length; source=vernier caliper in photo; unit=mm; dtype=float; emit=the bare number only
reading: 26.5
